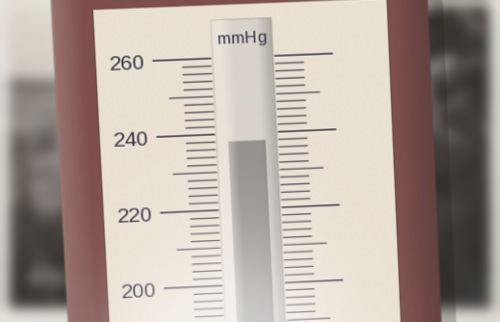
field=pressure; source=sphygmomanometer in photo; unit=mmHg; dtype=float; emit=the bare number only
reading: 238
